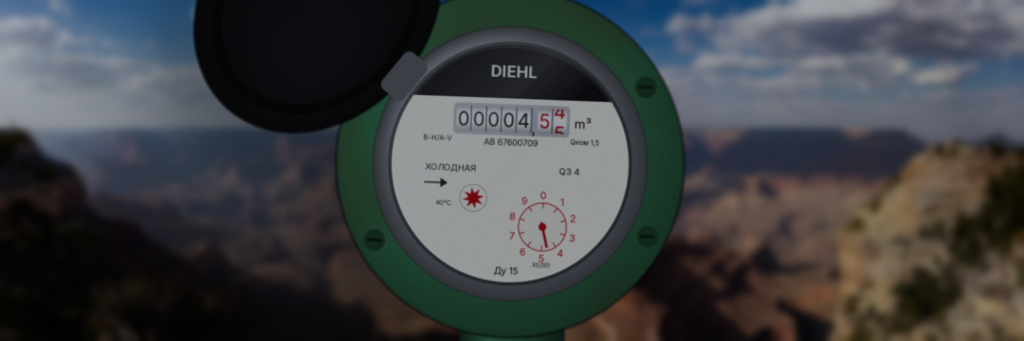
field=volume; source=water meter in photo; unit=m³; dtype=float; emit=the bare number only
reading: 4.544
